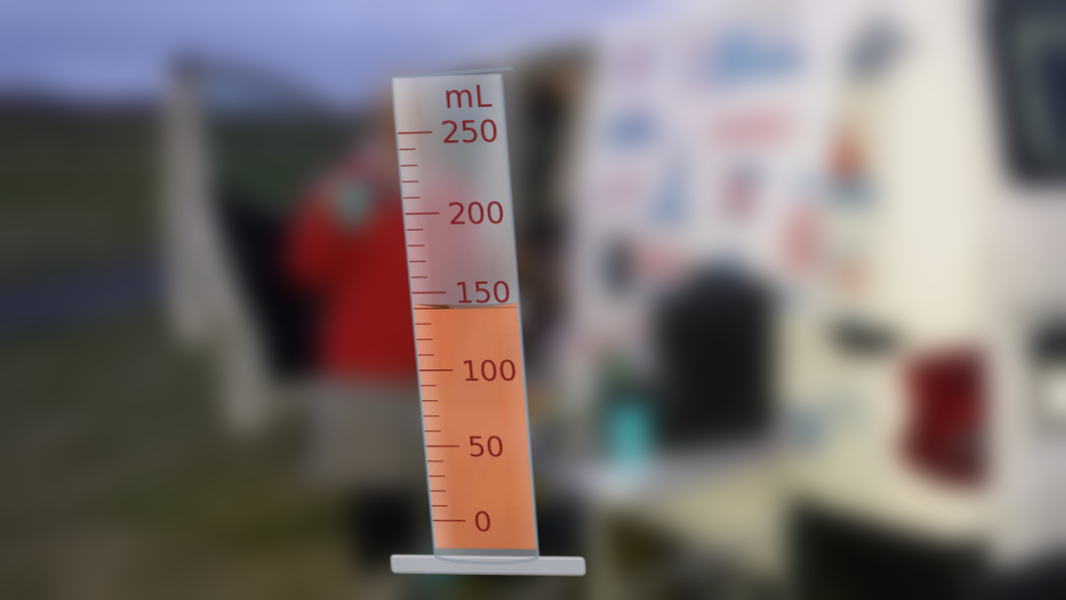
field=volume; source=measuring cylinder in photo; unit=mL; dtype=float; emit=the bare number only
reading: 140
